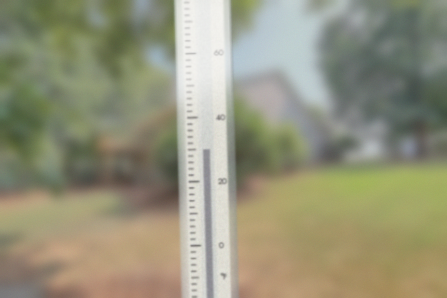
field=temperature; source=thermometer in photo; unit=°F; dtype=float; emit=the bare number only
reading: 30
